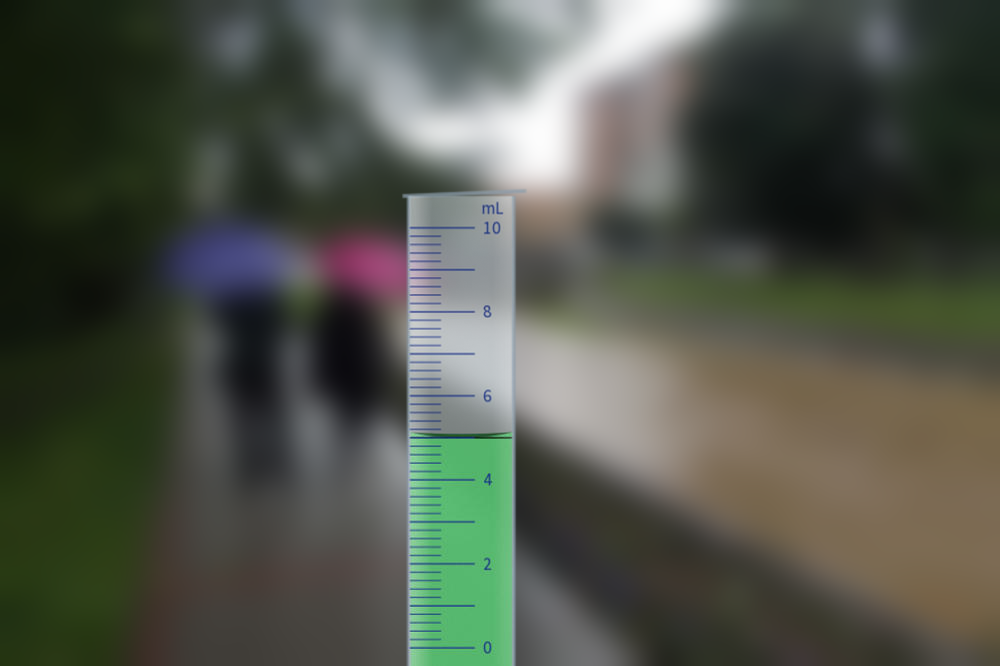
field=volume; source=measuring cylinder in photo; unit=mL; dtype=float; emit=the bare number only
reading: 5
